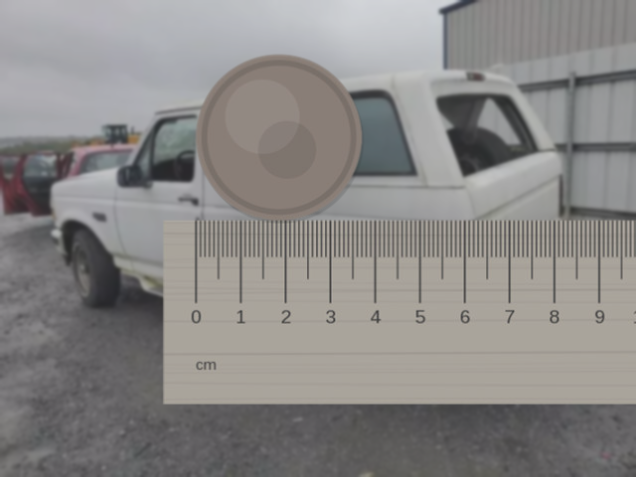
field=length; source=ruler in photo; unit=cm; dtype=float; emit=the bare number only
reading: 3.7
